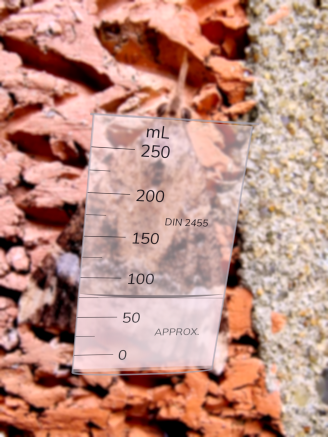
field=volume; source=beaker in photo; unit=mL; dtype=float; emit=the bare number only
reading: 75
